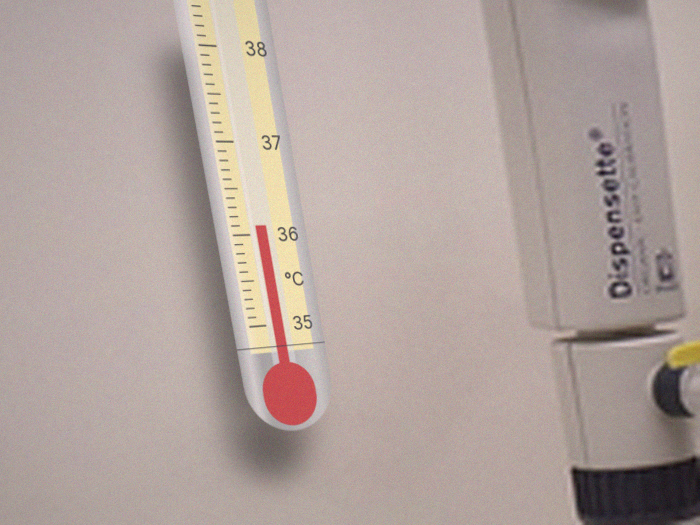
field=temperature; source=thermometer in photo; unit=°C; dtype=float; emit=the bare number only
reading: 36.1
